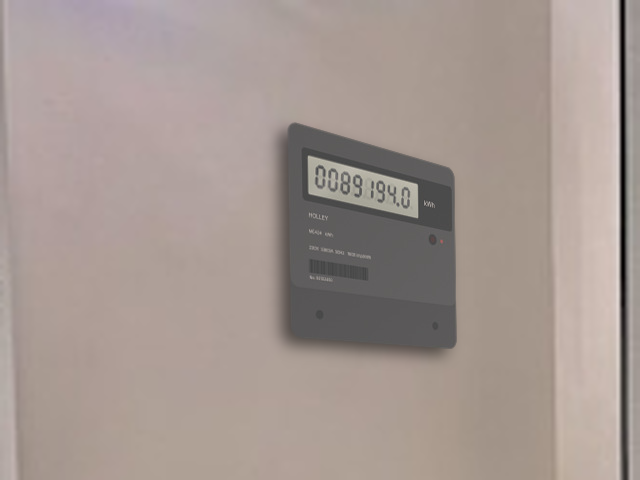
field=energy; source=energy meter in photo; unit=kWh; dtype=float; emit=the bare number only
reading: 89194.0
